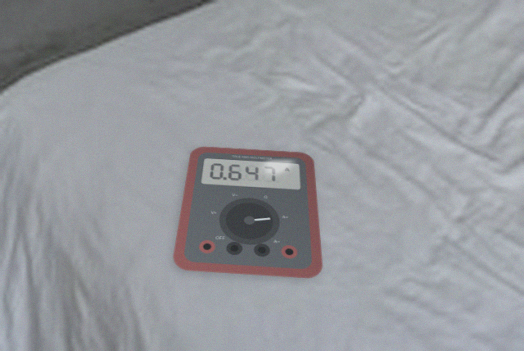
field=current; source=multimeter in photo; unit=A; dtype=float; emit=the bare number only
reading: 0.647
